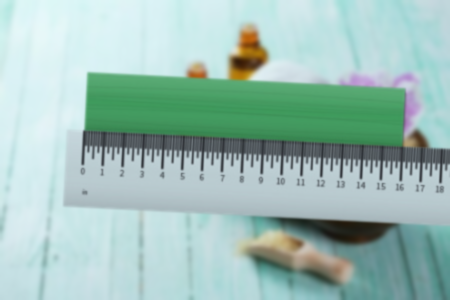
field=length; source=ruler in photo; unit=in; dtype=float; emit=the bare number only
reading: 16
